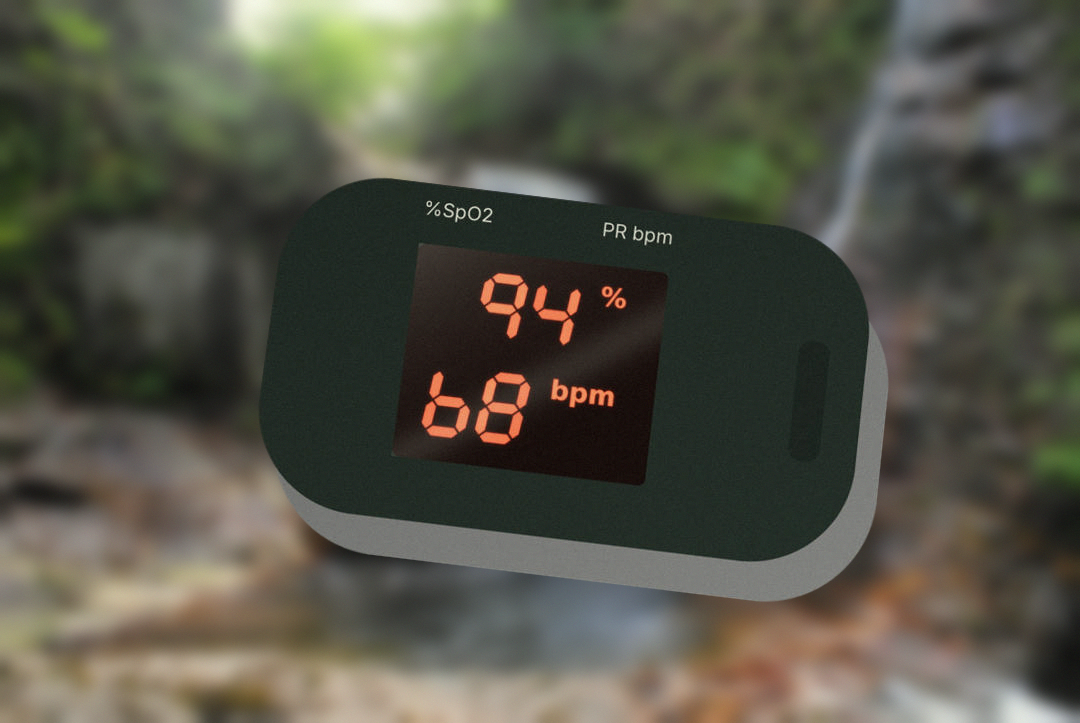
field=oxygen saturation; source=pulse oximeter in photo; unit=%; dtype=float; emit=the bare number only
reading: 94
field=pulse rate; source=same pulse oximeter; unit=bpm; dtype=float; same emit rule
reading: 68
